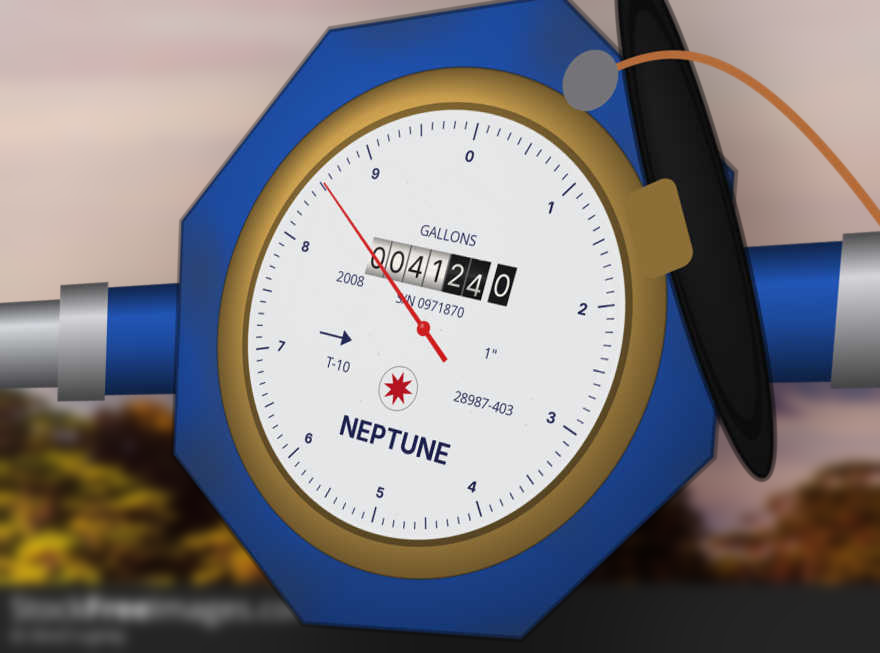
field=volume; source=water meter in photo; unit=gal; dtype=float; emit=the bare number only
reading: 41238.5
